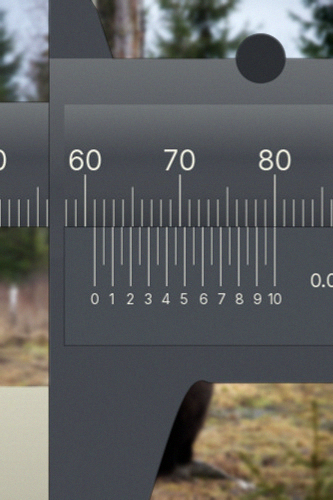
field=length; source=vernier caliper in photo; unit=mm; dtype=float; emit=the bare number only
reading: 61.0
